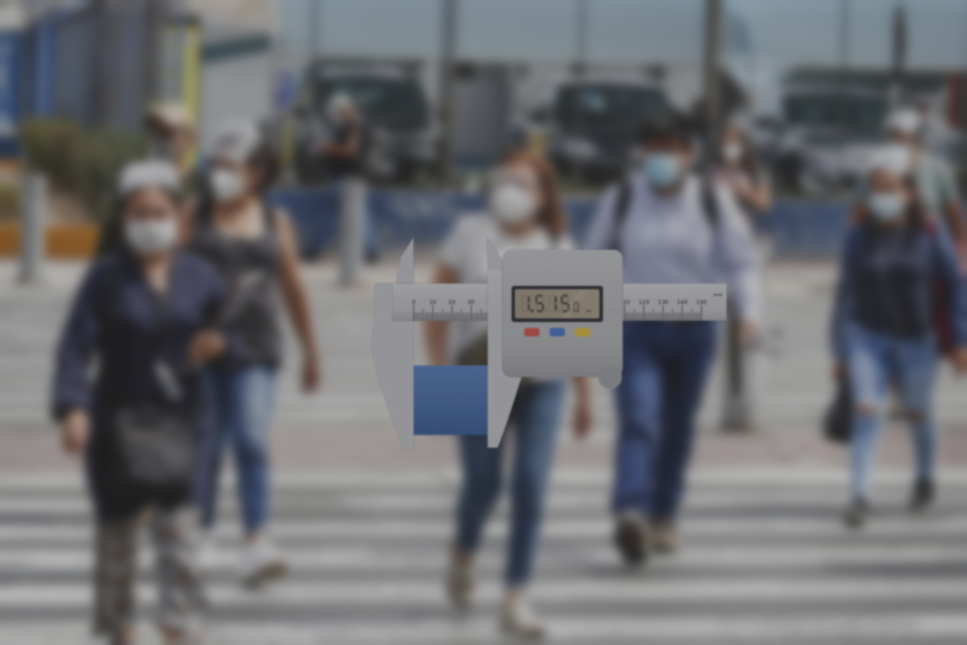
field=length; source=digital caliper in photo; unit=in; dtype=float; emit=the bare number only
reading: 1.5150
